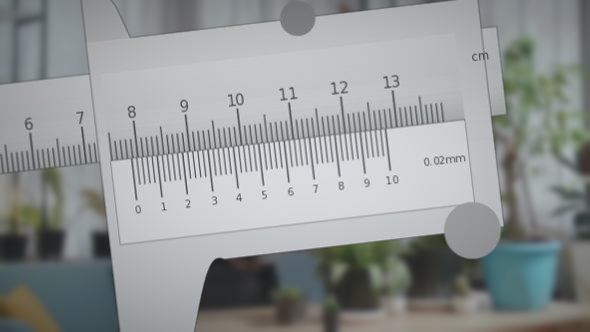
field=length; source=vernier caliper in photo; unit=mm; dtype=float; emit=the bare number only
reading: 78.8
